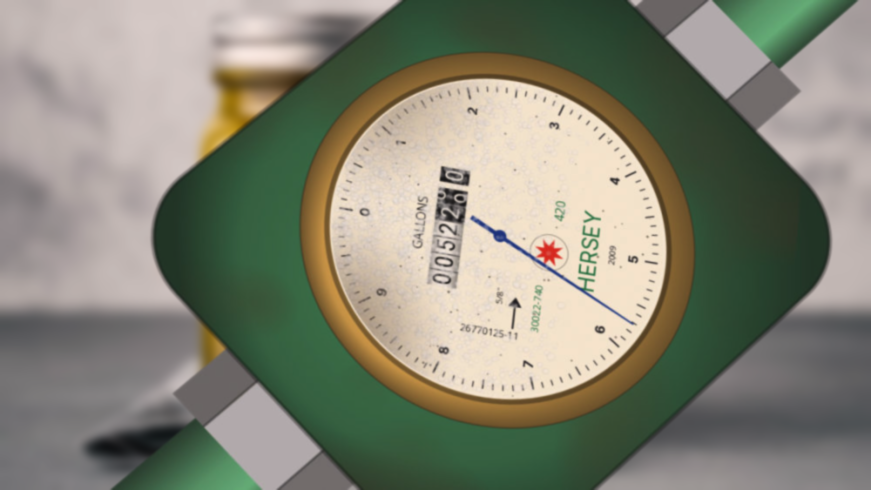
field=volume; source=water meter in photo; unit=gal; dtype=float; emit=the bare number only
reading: 52285.7
